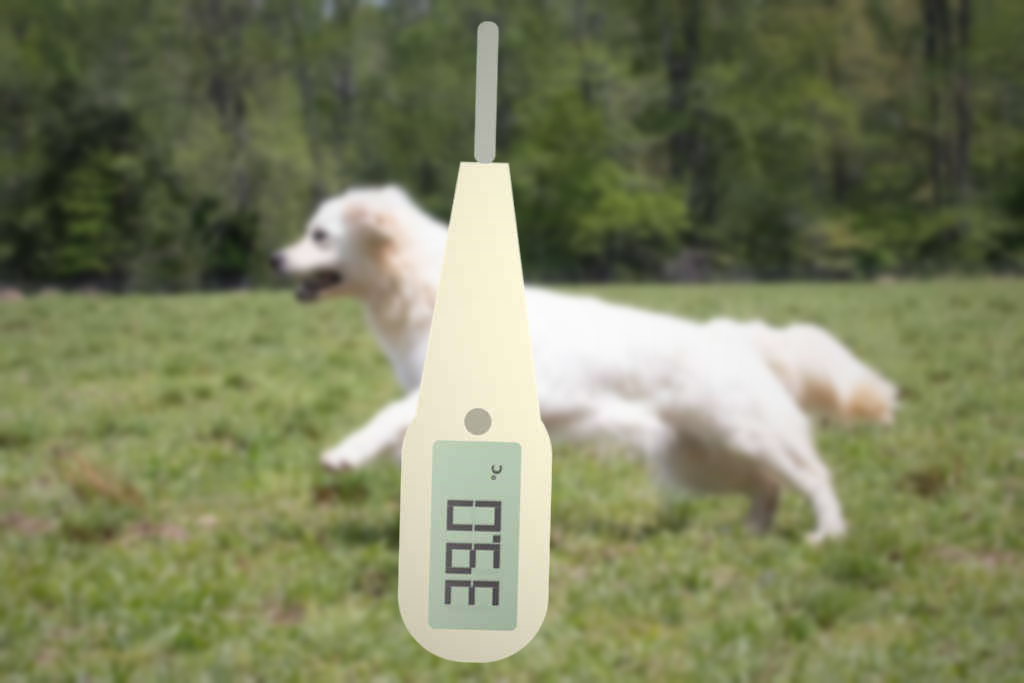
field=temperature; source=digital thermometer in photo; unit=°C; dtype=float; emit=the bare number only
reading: 39.0
